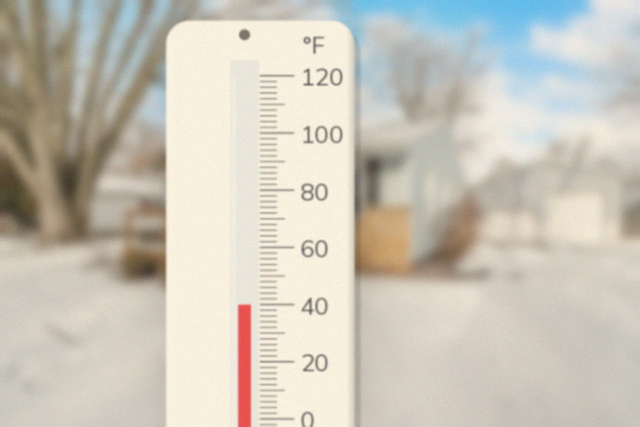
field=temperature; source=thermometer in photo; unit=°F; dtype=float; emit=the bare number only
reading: 40
